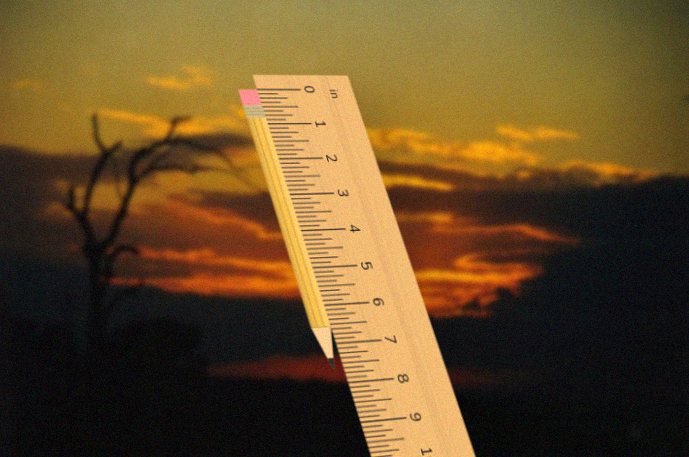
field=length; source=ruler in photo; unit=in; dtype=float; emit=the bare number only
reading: 7.625
